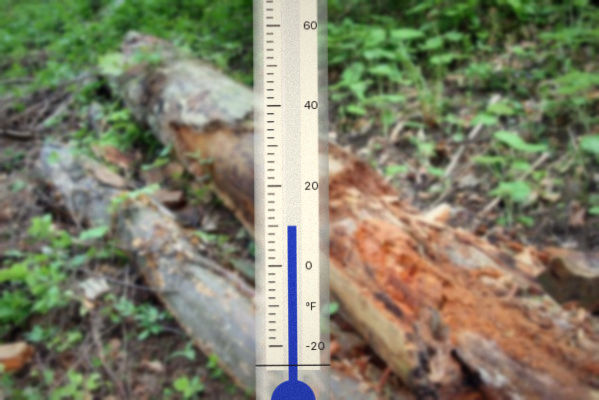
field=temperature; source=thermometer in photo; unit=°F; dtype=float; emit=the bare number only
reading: 10
